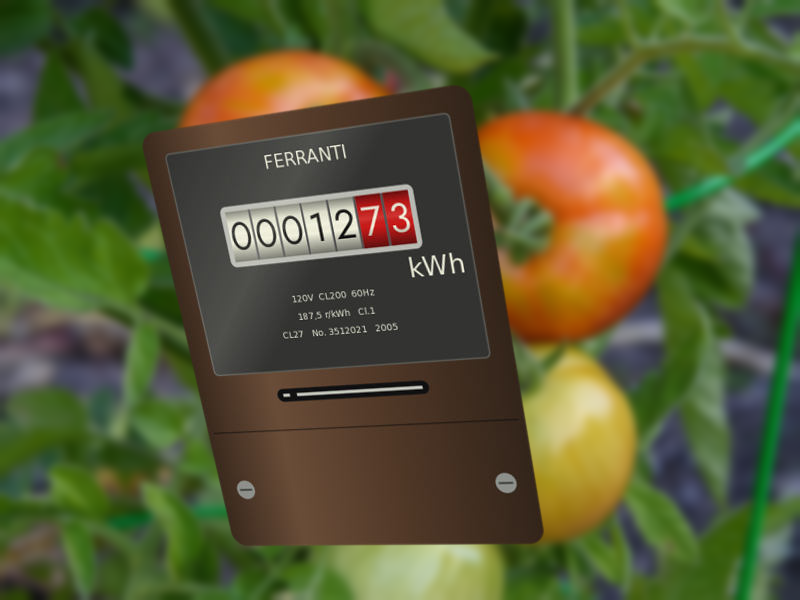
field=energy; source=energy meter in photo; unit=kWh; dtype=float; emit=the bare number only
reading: 12.73
